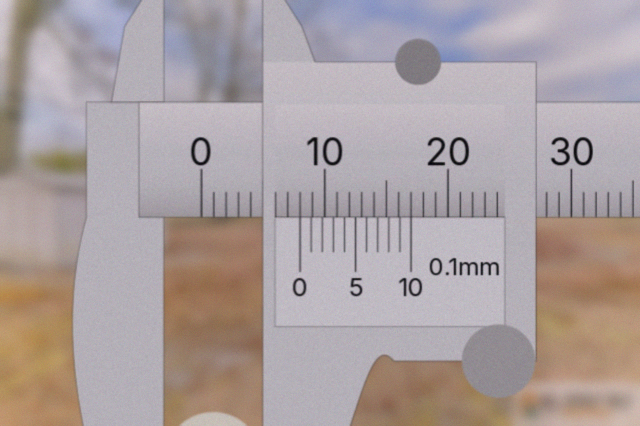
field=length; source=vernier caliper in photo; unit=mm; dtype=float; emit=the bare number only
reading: 8.0
